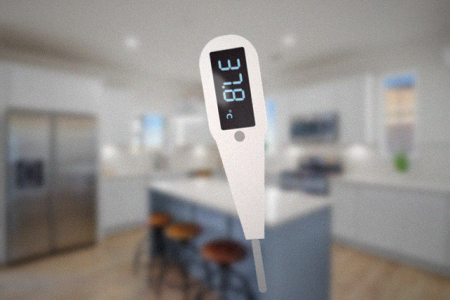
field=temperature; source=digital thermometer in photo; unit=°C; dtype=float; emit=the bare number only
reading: 37.8
